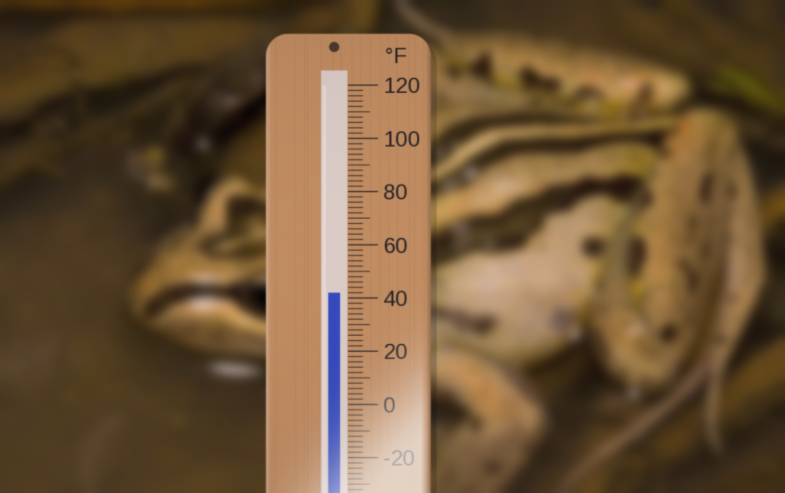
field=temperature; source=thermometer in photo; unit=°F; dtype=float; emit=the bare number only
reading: 42
